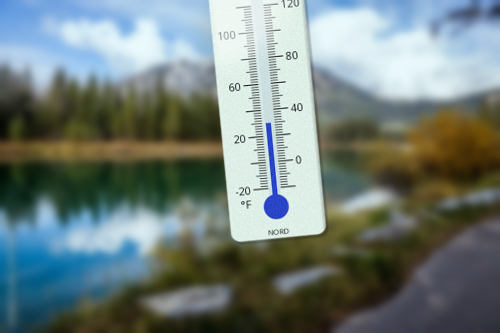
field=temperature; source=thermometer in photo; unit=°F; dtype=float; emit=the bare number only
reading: 30
